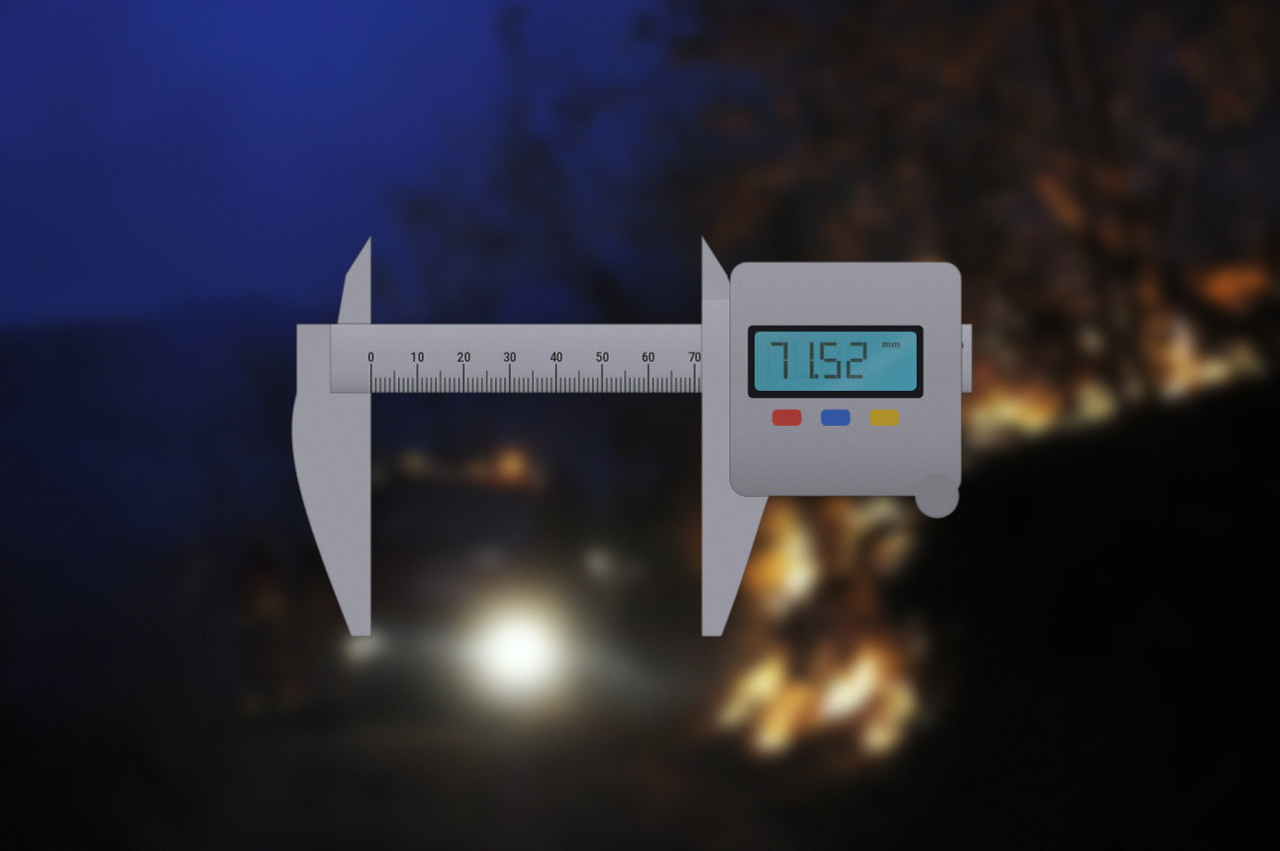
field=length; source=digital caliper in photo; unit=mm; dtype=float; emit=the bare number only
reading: 71.52
